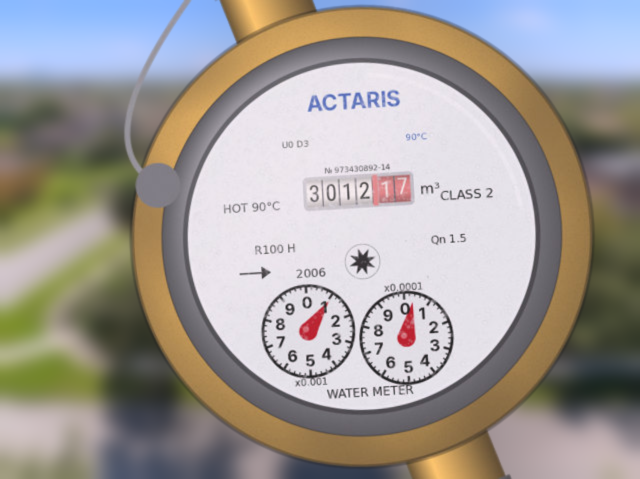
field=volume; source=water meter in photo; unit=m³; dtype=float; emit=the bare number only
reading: 3012.1710
